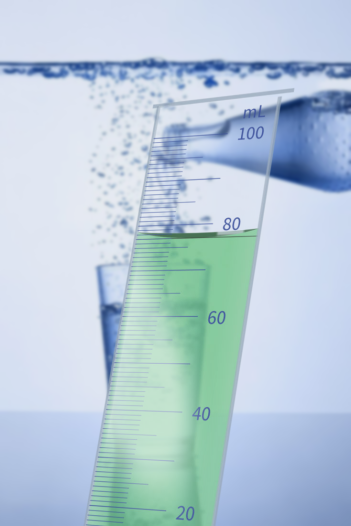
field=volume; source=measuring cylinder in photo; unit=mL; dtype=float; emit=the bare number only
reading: 77
